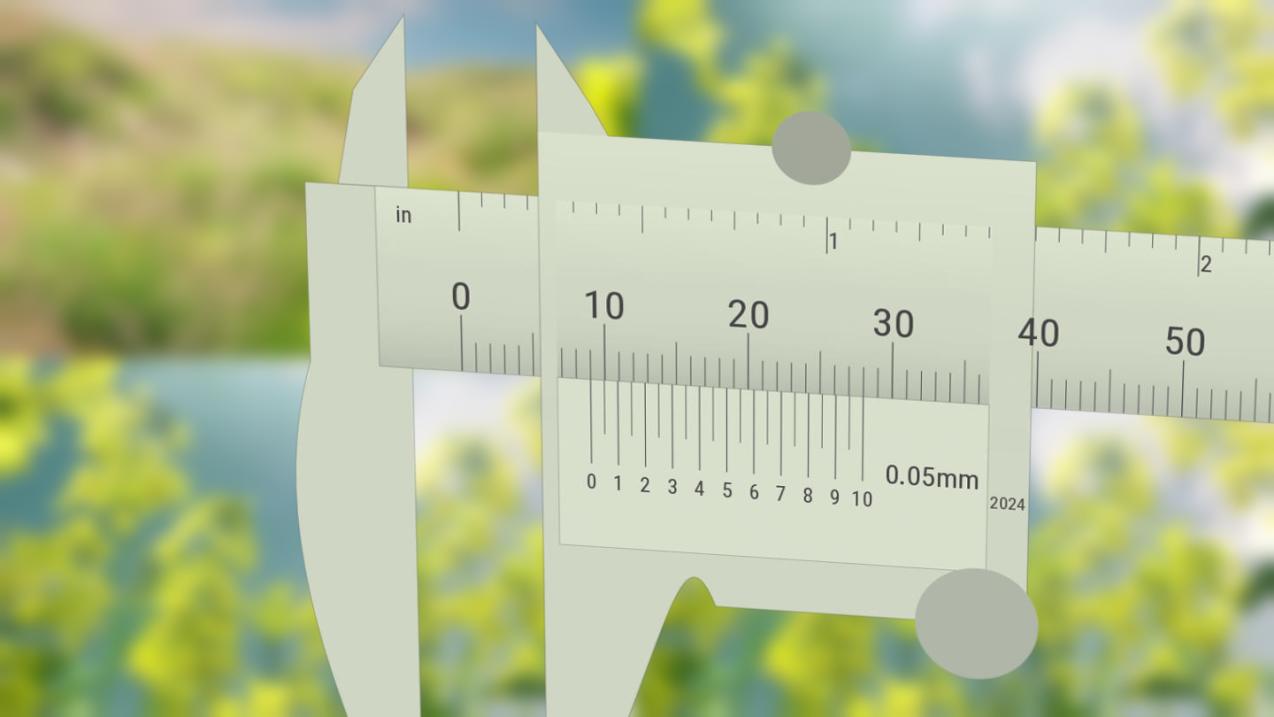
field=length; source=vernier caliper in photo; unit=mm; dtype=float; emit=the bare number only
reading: 9.0
